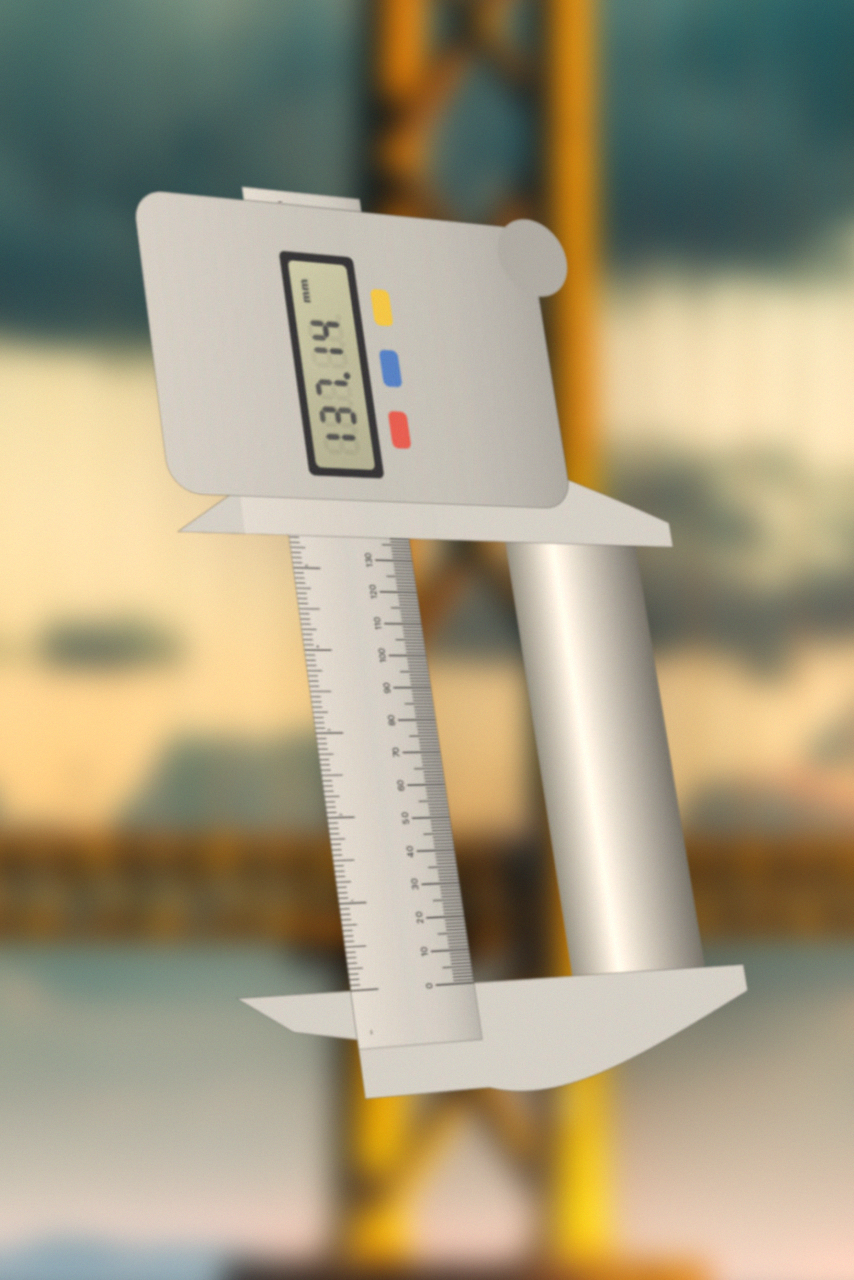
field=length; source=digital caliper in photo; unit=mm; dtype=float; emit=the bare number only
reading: 137.14
